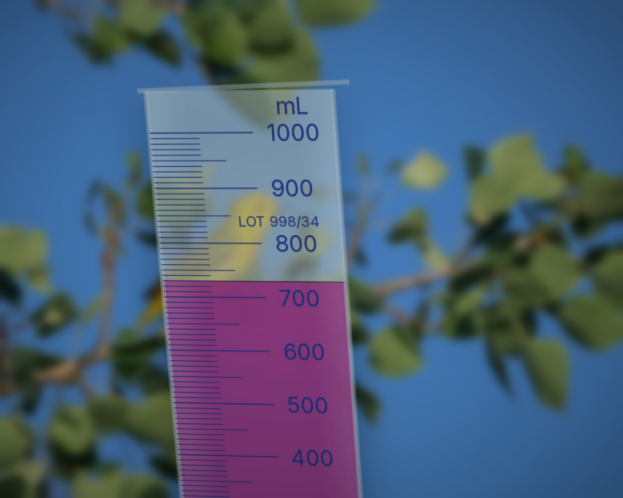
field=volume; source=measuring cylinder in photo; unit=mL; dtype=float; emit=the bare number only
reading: 730
